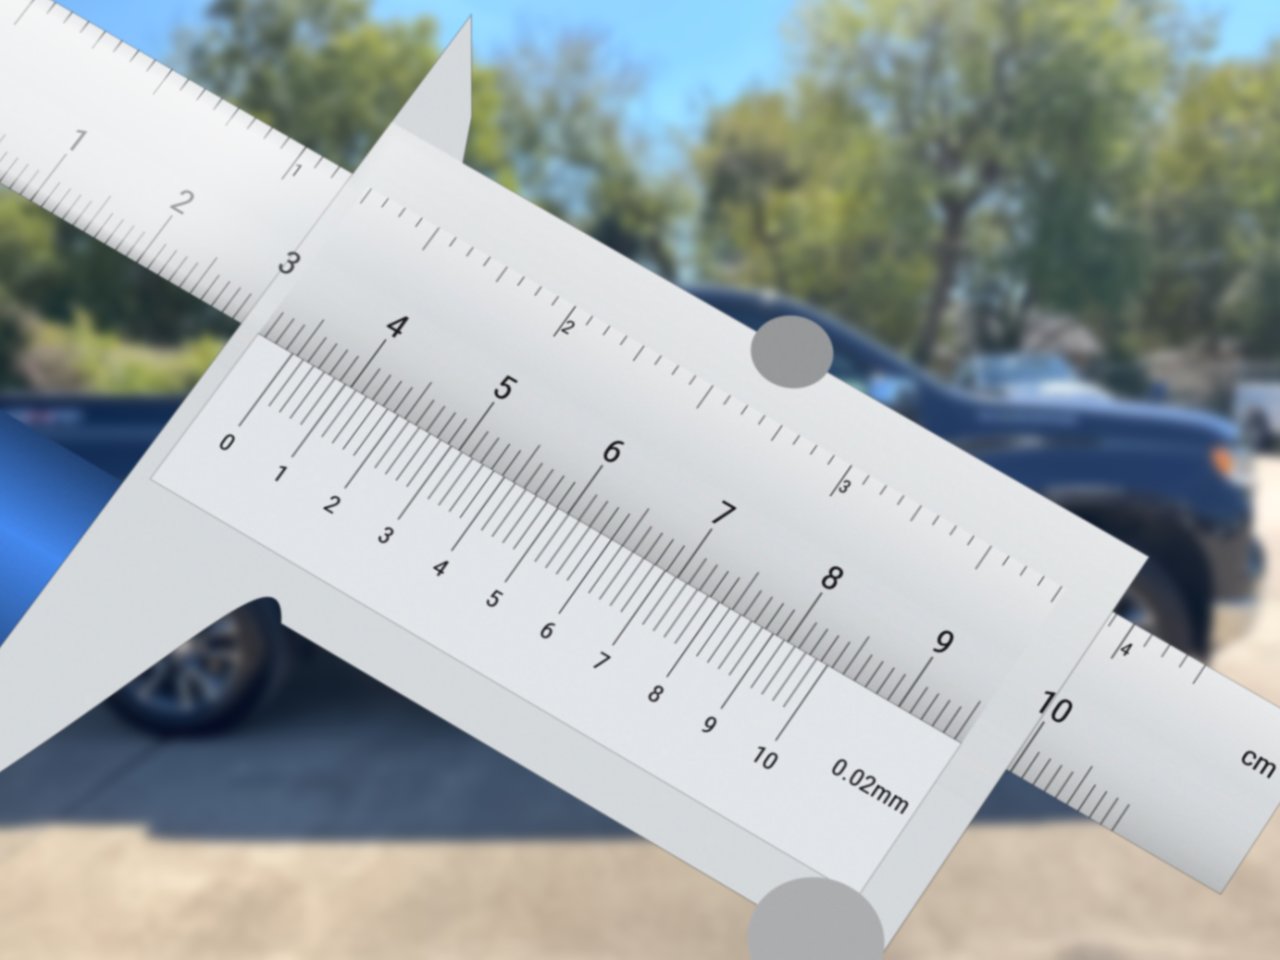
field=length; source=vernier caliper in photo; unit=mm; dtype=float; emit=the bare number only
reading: 34.6
